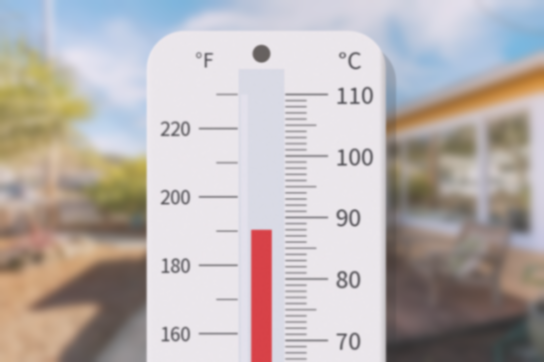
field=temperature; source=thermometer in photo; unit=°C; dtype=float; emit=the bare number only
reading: 88
